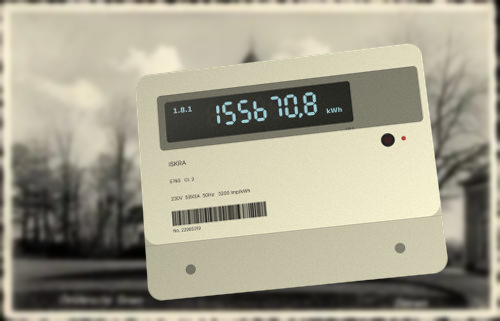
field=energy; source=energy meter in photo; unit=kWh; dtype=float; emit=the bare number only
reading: 155670.8
